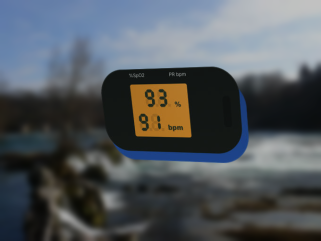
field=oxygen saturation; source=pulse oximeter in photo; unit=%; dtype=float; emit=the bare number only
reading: 93
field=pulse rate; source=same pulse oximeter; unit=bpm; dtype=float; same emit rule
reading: 91
